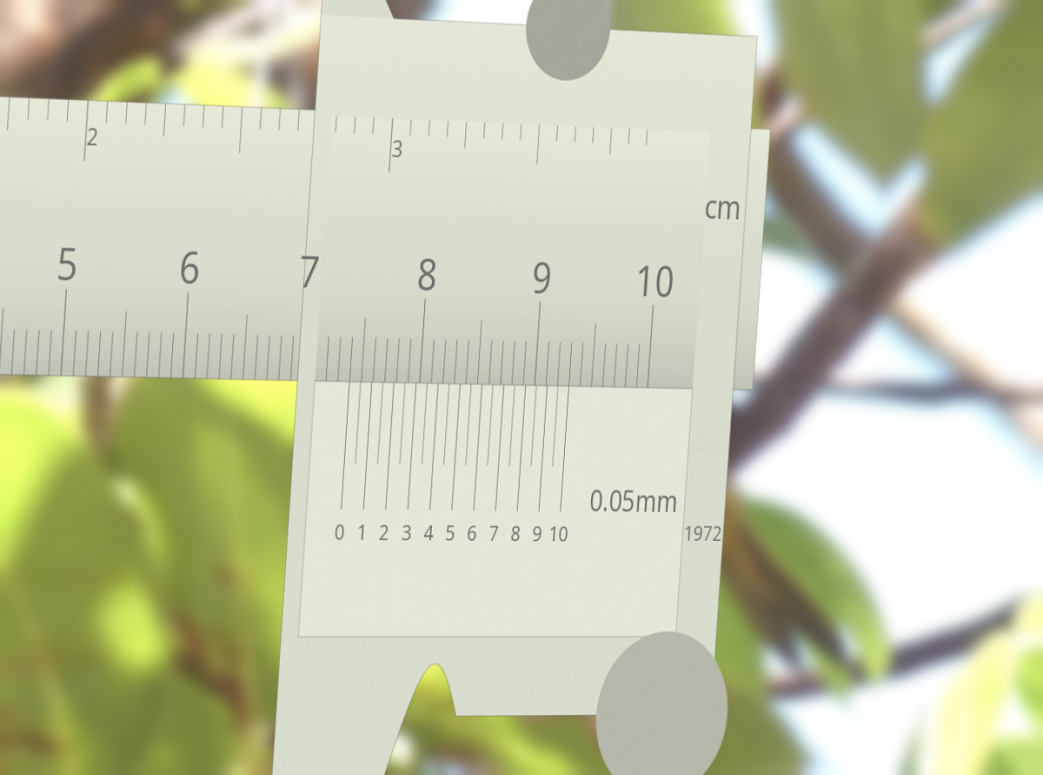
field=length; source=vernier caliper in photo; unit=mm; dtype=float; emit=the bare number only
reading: 74.0
